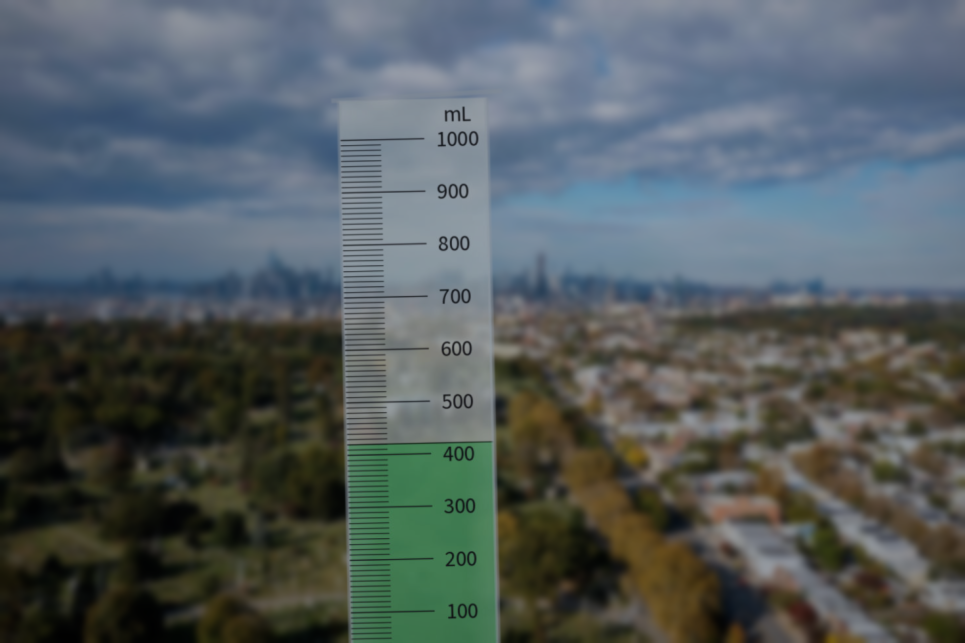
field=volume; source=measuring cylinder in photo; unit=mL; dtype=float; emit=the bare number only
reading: 420
